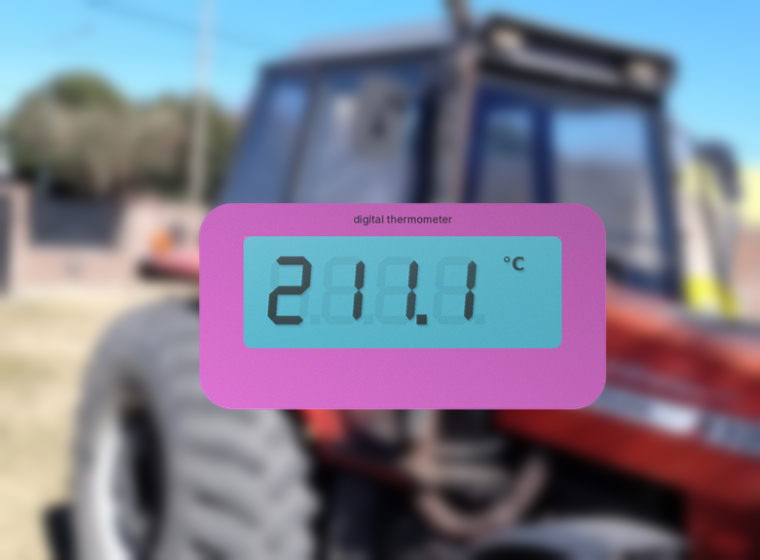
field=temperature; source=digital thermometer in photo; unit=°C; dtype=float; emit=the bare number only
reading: 211.1
